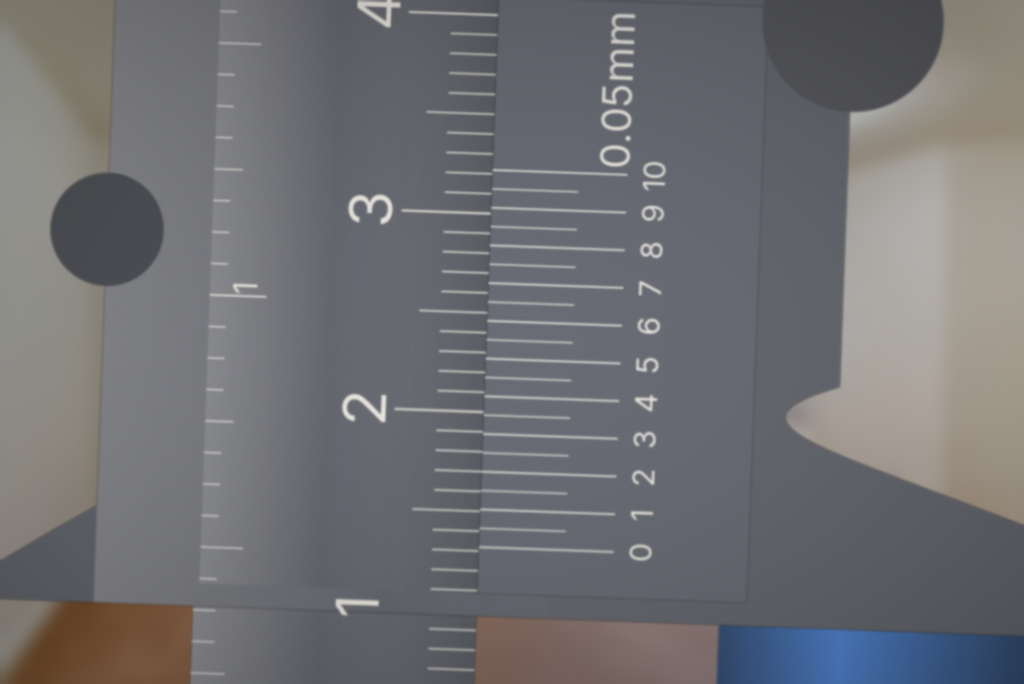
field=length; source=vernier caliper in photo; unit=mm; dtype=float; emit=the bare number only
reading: 13.2
